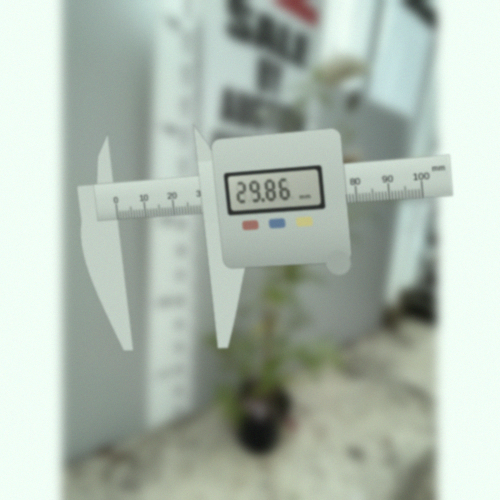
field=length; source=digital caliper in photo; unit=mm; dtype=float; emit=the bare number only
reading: 29.86
